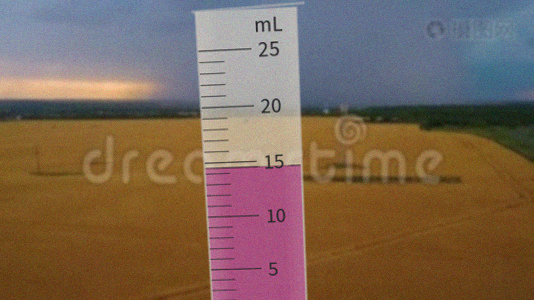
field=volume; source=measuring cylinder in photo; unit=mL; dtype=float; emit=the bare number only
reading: 14.5
